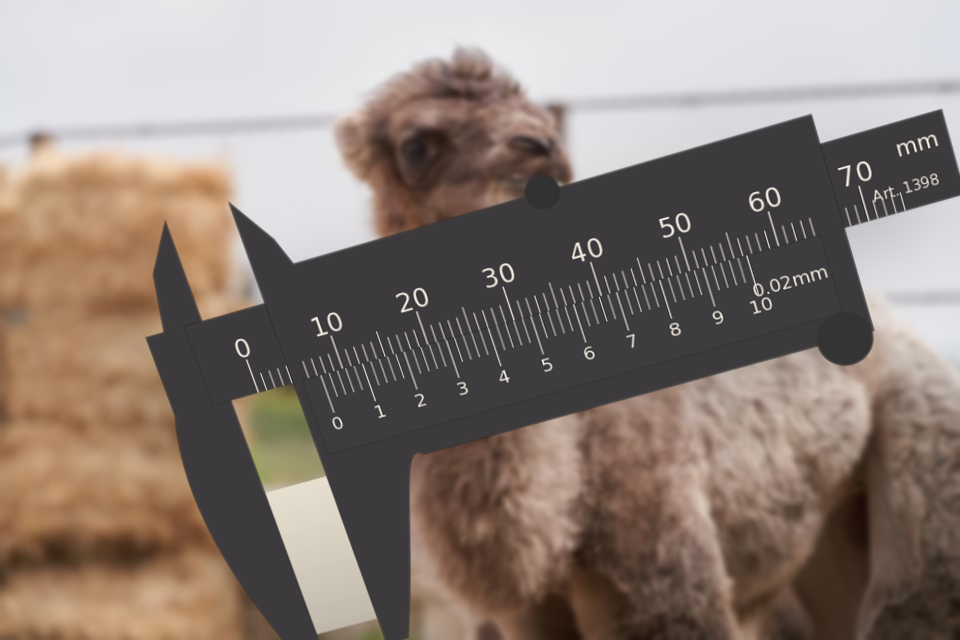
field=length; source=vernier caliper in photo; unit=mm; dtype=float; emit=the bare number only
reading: 7.4
